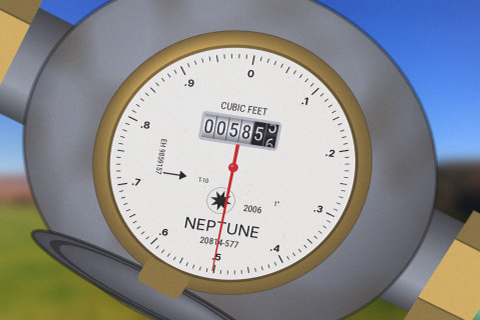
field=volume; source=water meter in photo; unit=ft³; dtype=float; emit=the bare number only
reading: 5855.50
